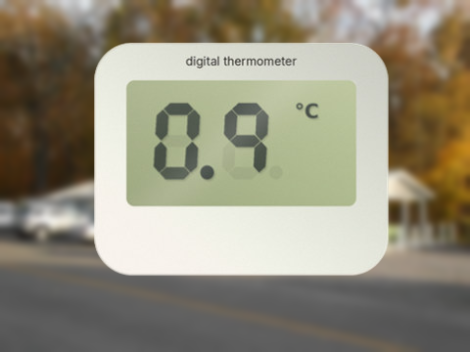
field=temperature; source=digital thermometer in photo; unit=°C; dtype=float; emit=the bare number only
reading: 0.9
